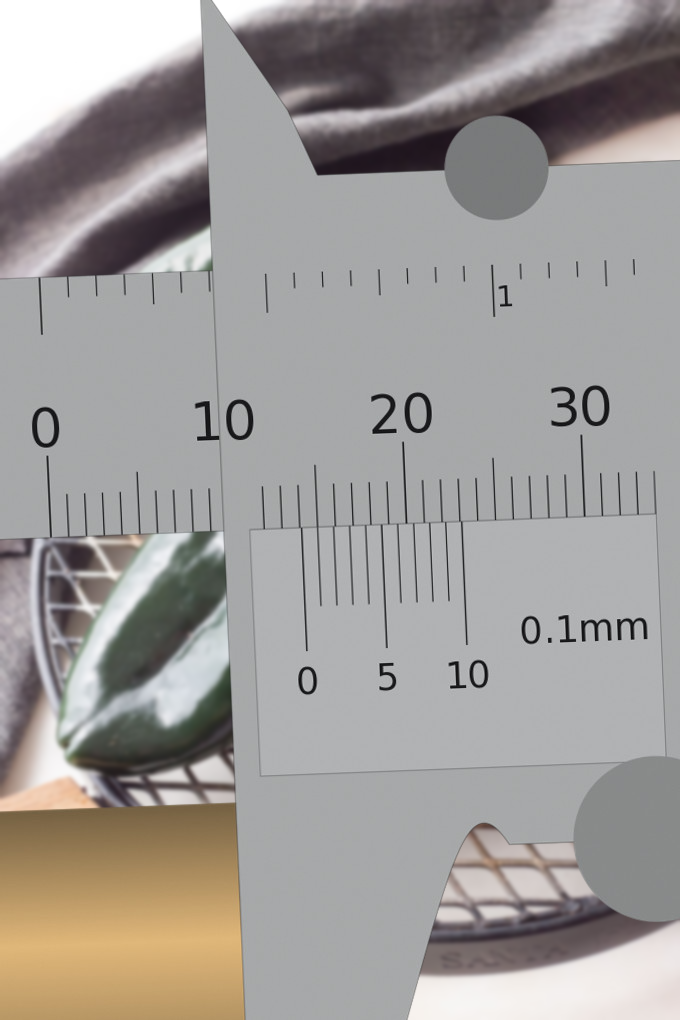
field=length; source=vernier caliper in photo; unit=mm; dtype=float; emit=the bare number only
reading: 14.1
